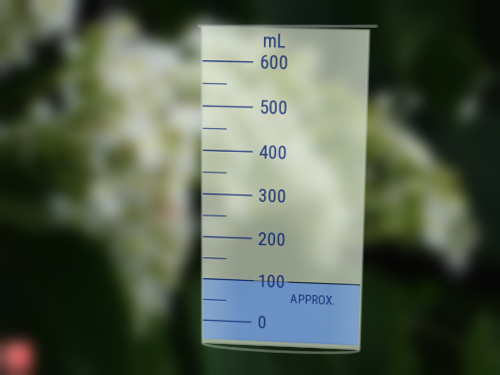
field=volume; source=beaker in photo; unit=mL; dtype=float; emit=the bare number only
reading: 100
